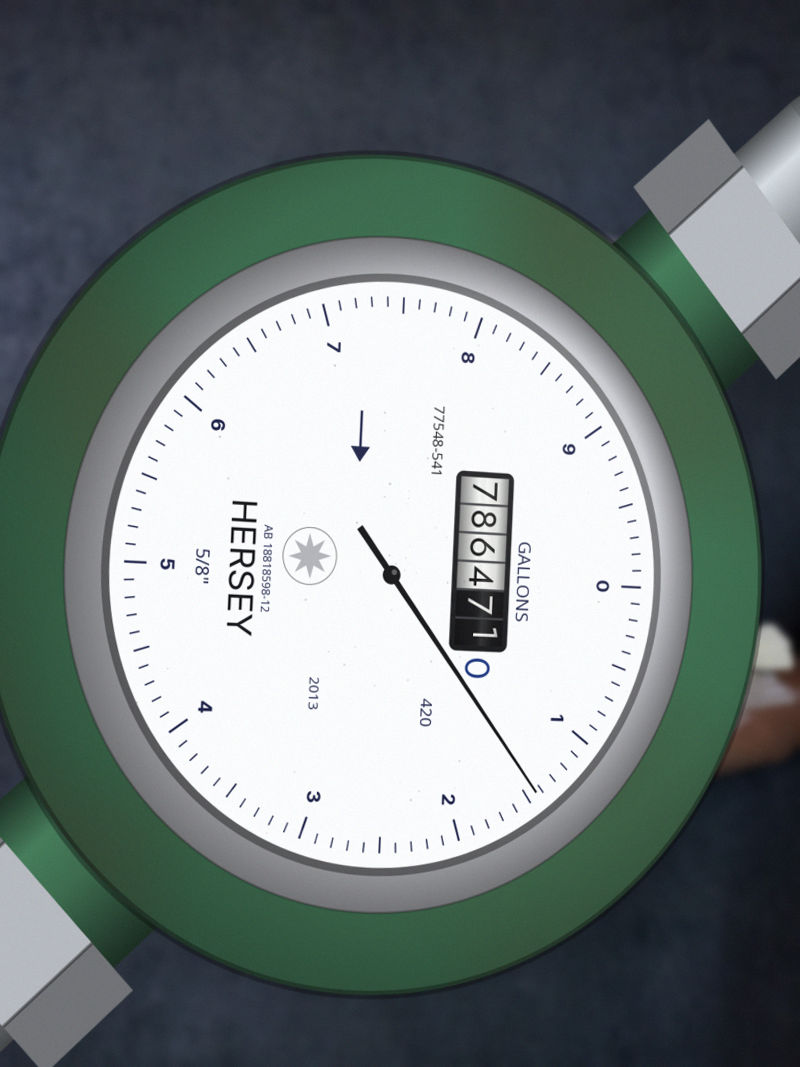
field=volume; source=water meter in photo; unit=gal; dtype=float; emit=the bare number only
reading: 7864711.4
